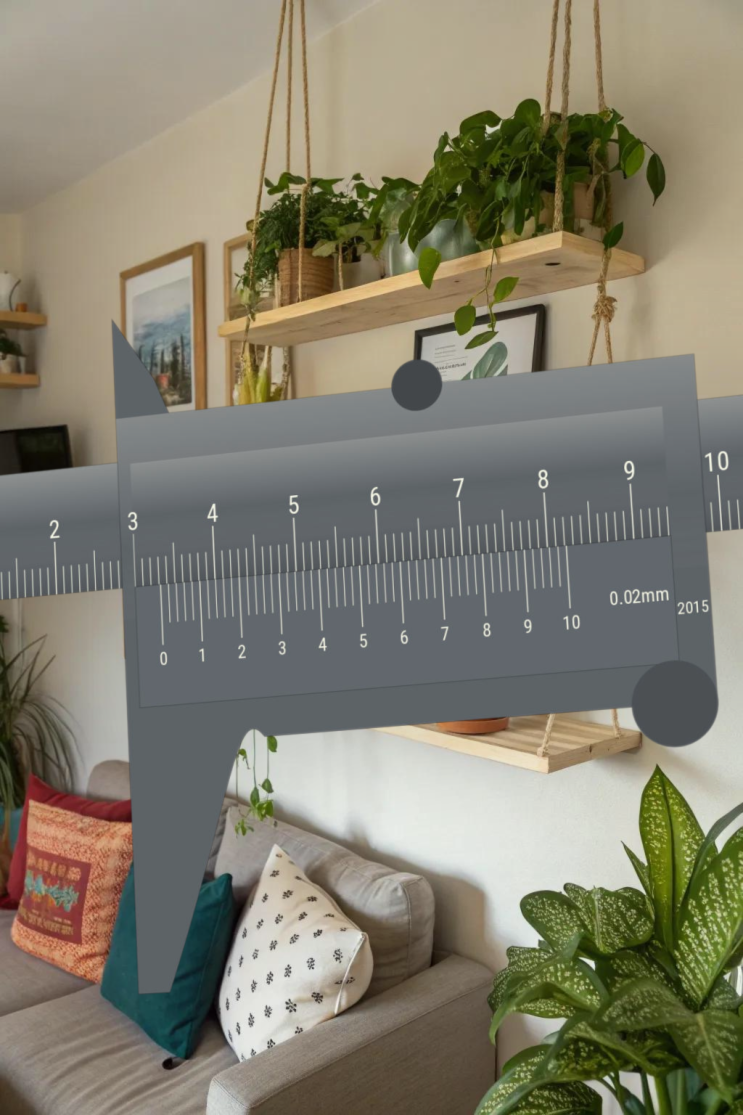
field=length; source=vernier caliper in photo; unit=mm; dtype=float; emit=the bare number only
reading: 33.2
